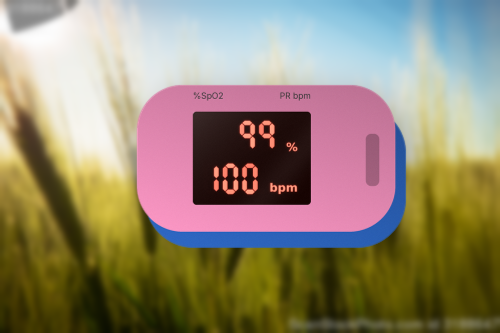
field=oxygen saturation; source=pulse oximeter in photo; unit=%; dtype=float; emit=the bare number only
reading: 99
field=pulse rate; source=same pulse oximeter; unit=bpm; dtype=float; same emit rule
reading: 100
